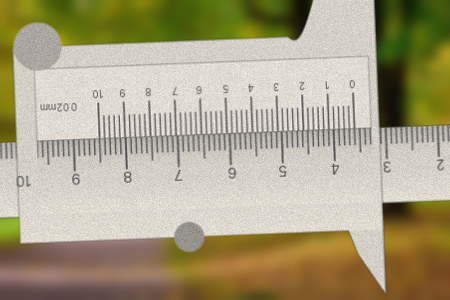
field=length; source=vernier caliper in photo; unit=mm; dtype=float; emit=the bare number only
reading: 36.0
